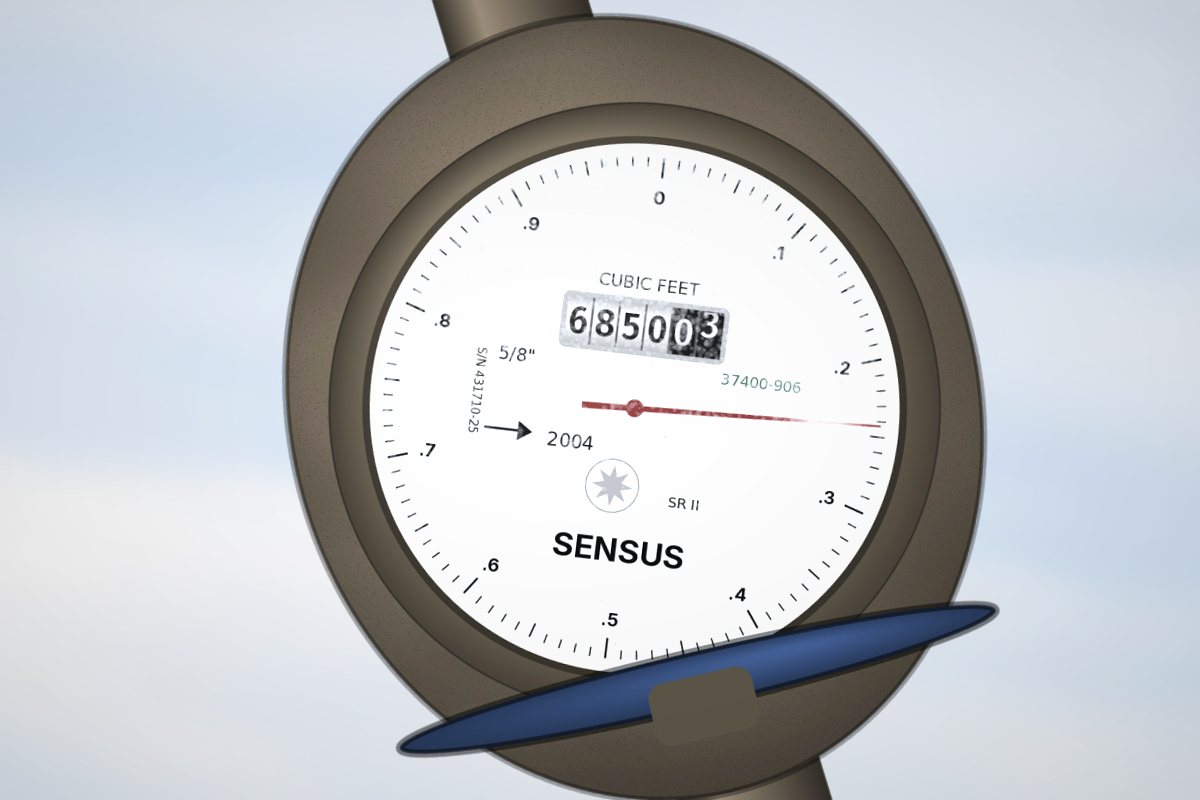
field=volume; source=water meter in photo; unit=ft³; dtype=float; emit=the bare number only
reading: 685003.24
